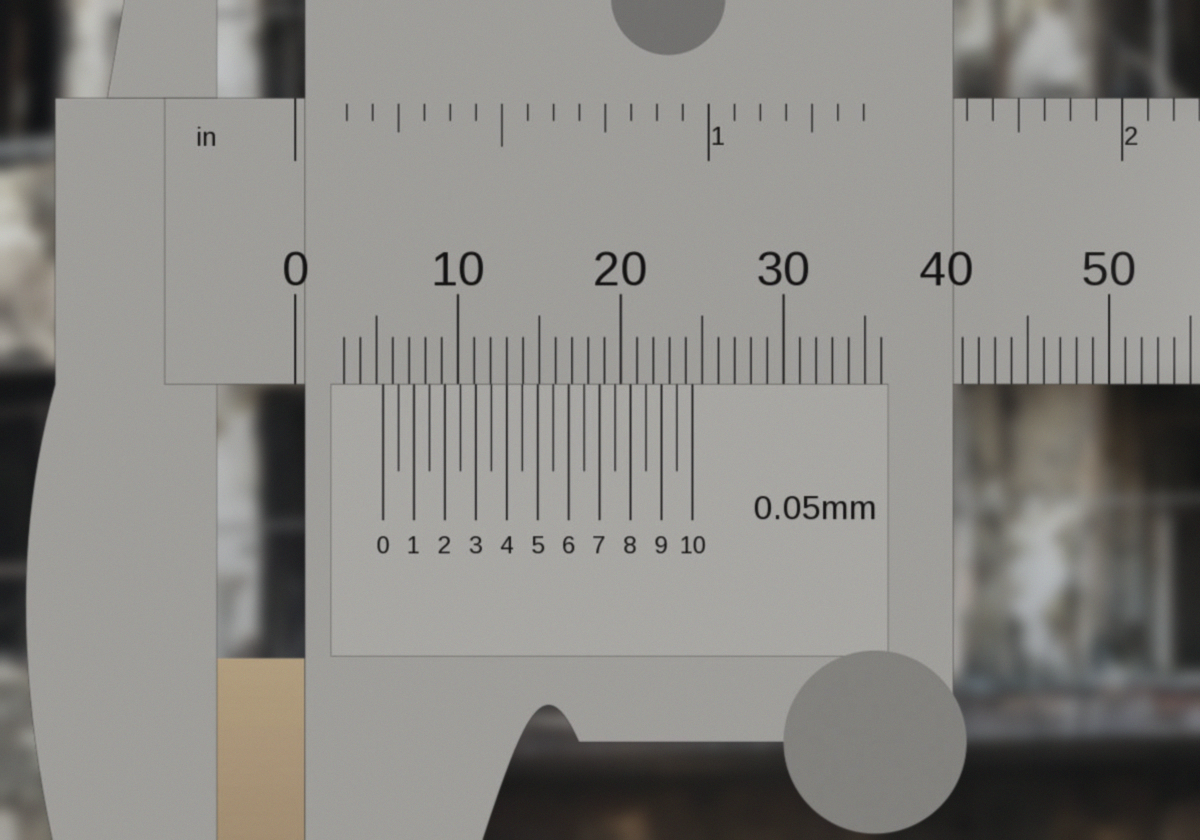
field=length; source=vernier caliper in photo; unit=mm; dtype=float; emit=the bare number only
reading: 5.4
